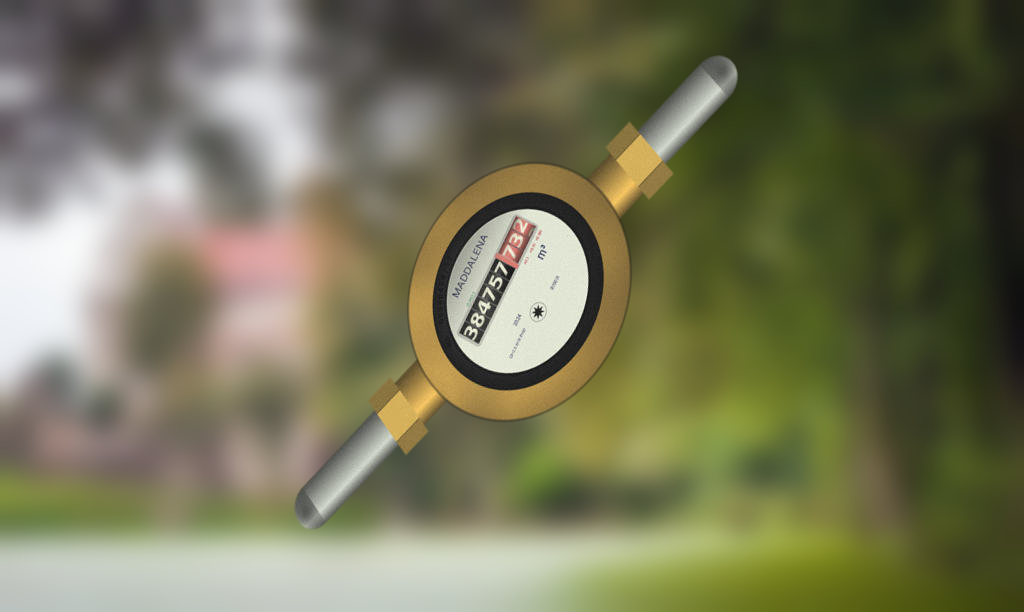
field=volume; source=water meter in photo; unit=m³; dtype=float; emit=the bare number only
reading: 384757.732
